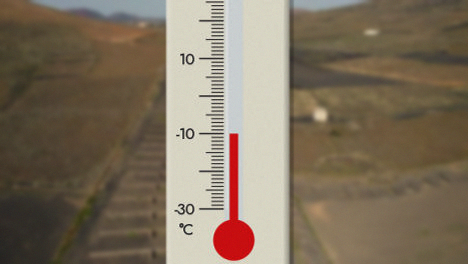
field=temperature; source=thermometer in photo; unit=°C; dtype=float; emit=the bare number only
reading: -10
